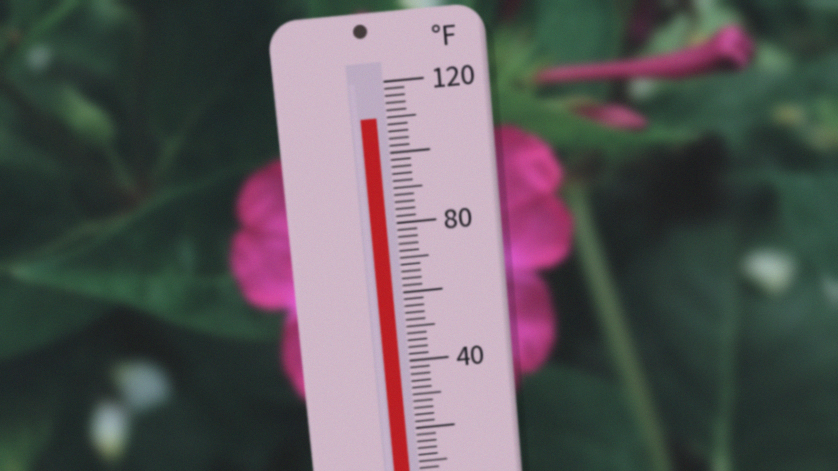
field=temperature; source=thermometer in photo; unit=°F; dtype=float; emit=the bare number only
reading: 110
